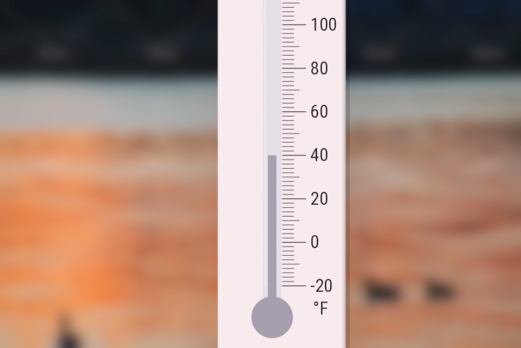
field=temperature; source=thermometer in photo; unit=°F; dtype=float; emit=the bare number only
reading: 40
